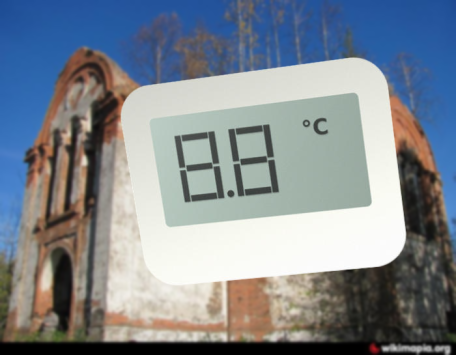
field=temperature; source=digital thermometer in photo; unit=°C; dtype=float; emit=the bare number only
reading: 8.8
